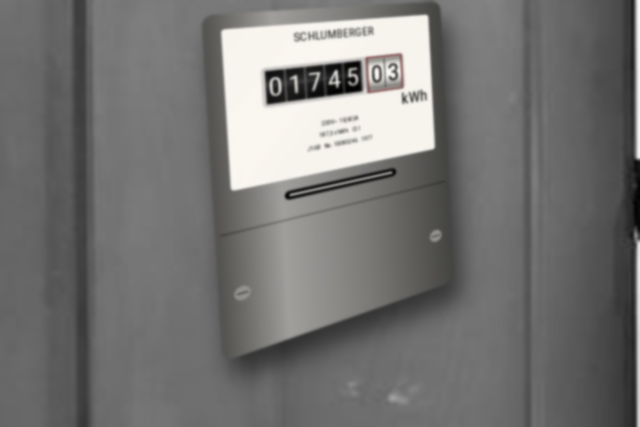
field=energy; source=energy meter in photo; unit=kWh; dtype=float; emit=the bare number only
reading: 1745.03
